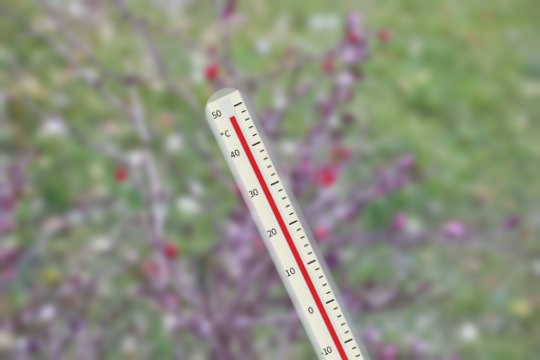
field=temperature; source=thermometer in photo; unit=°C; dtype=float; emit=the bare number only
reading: 48
